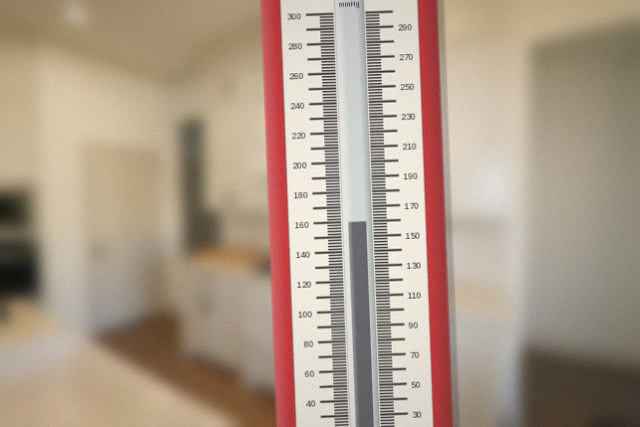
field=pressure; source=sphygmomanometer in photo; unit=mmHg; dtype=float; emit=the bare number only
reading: 160
